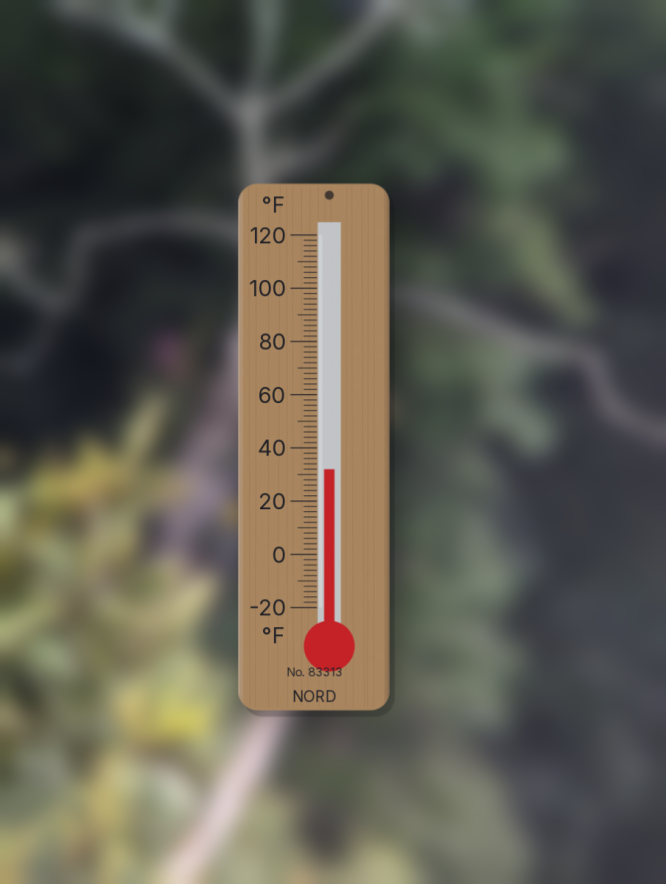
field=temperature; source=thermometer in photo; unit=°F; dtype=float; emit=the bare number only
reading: 32
